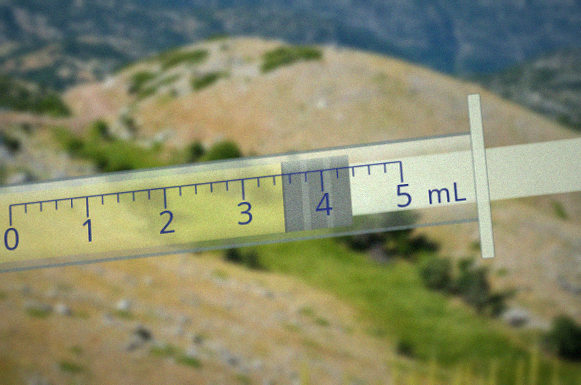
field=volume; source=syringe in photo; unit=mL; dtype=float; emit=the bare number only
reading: 3.5
